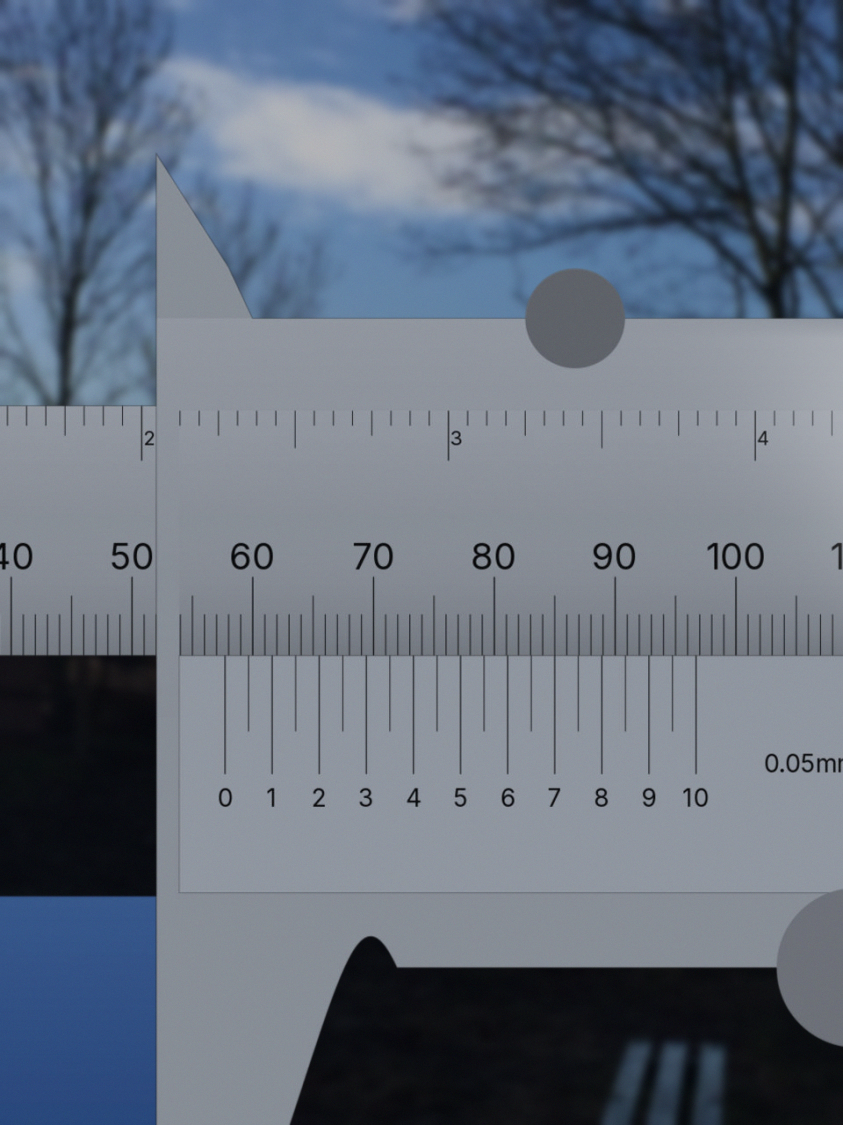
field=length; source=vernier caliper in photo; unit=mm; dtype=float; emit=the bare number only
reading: 57.7
